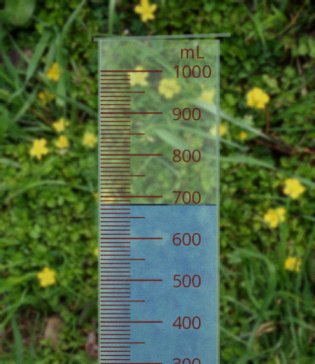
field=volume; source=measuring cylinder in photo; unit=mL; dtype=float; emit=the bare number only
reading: 680
